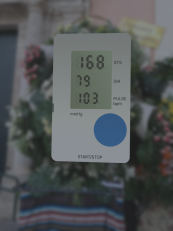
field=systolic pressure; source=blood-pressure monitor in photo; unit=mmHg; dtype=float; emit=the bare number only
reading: 168
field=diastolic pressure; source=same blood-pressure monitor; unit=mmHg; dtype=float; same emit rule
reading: 79
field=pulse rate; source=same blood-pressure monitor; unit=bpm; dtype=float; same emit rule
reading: 103
